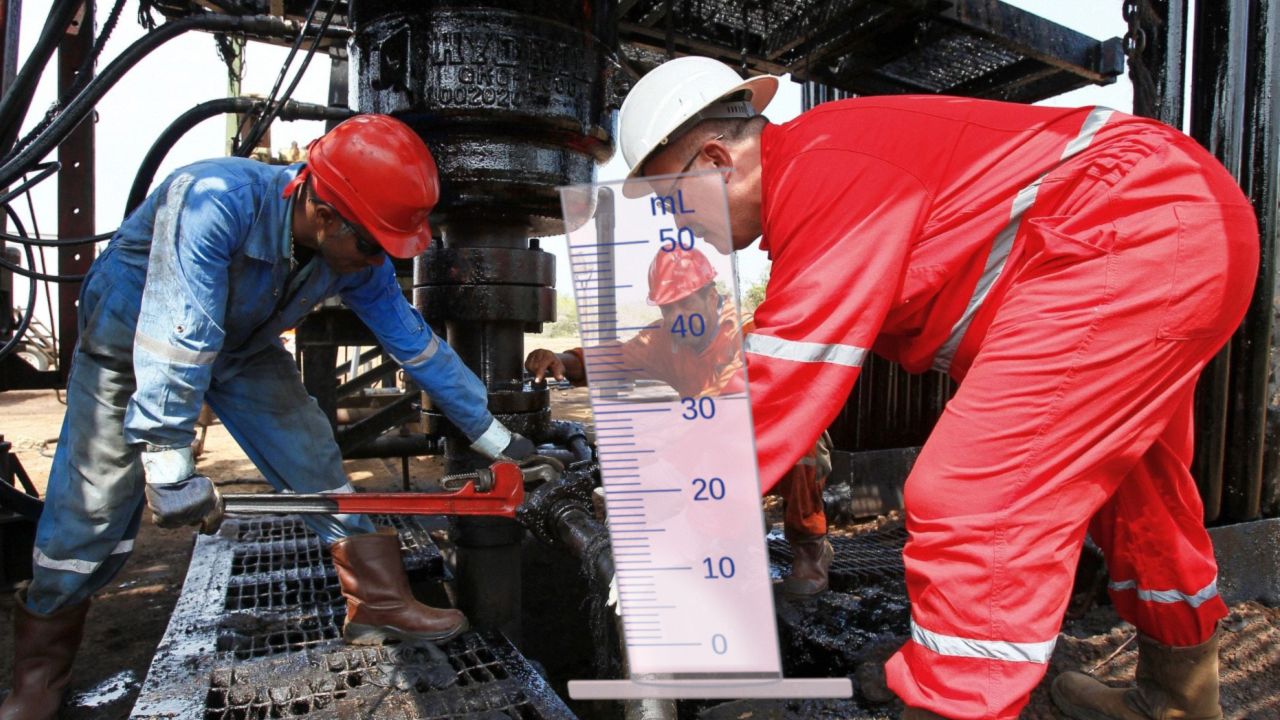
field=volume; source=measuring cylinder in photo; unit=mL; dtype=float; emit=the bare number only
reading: 31
